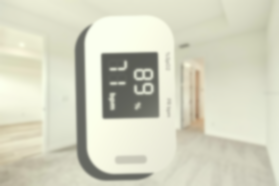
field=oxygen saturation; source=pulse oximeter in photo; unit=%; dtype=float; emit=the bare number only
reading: 89
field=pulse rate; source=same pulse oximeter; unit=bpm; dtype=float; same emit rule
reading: 71
